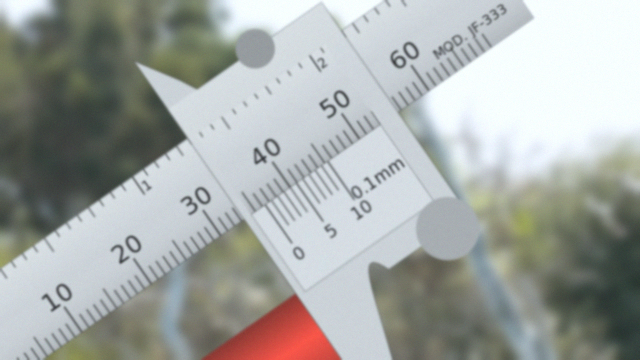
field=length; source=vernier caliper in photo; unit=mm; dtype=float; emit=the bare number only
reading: 36.4
